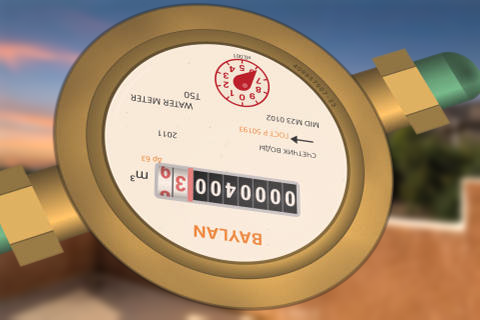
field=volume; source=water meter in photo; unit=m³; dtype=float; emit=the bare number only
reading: 400.386
